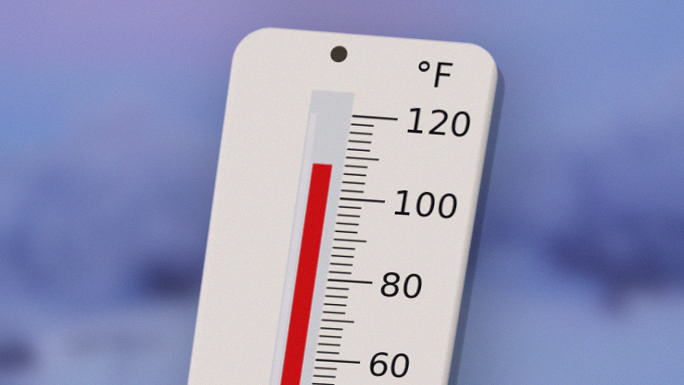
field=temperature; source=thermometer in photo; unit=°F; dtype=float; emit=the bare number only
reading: 108
